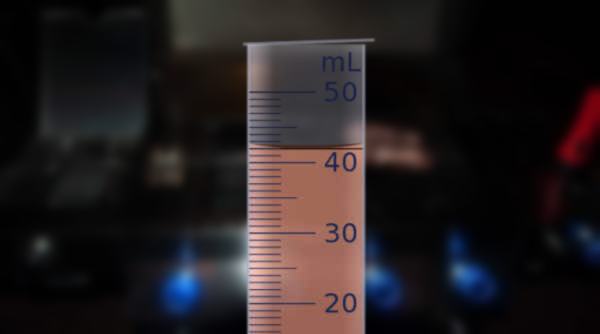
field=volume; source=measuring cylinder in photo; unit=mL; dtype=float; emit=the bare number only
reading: 42
